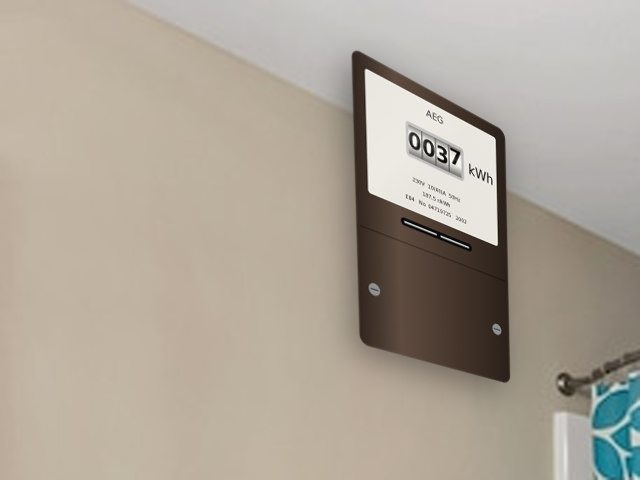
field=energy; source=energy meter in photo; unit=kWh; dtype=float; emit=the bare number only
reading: 37
